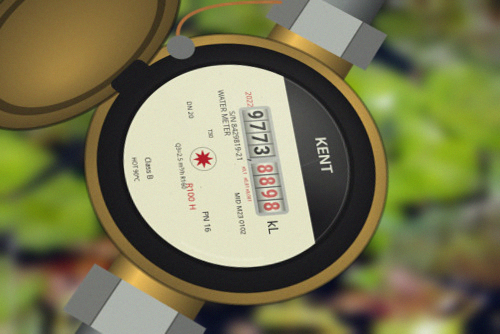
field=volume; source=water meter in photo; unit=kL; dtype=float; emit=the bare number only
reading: 9773.8898
